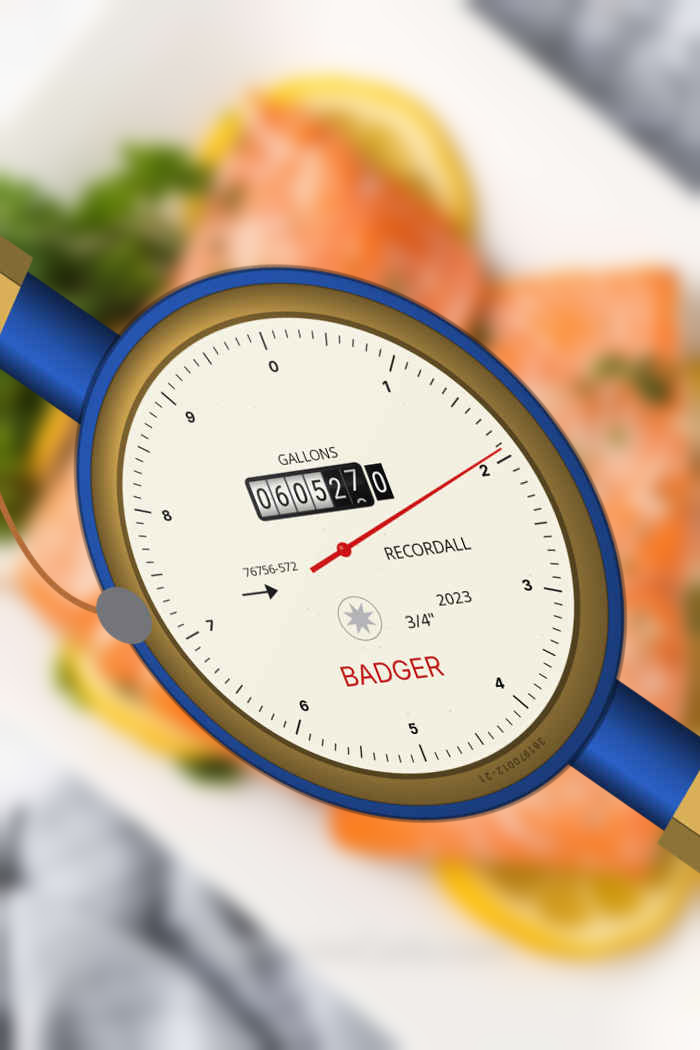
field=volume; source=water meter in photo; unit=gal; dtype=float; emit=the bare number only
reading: 605271.9
